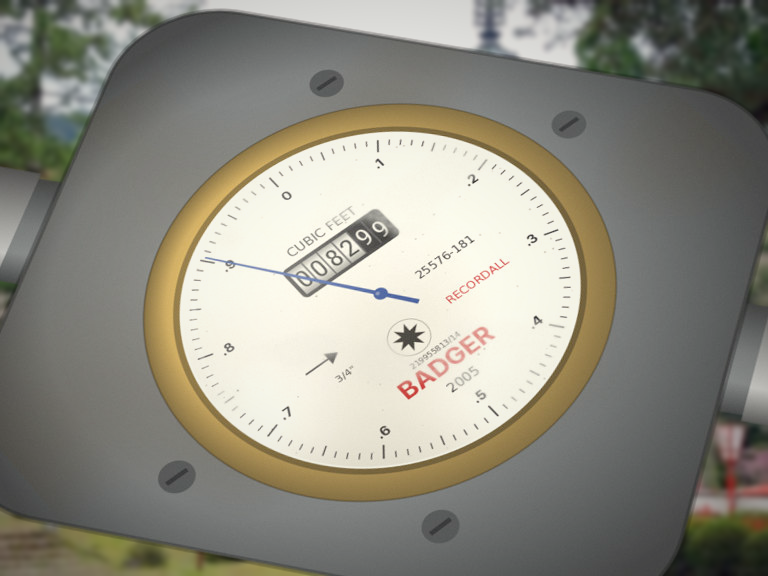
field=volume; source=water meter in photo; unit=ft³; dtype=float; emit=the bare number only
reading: 8298.90
